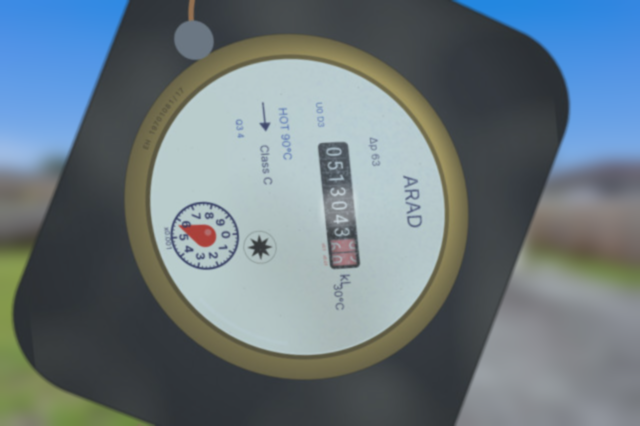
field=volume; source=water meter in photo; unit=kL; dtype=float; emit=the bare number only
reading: 513043.595
